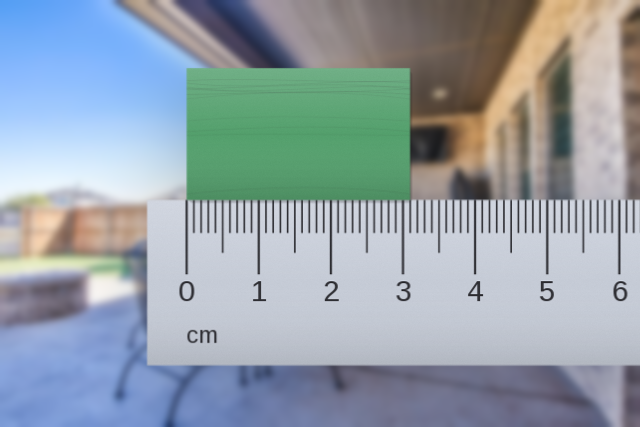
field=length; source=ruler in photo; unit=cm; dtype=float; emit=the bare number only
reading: 3.1
